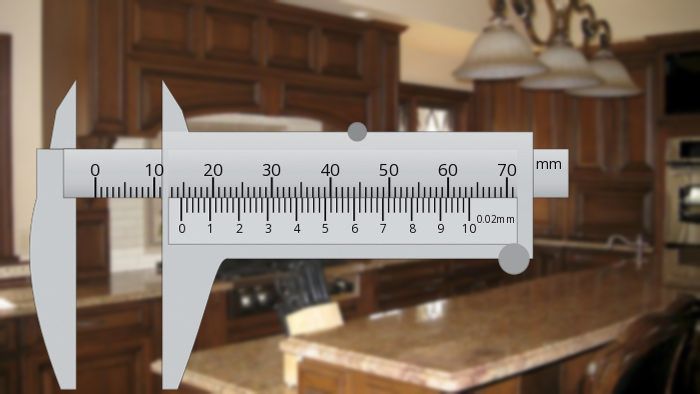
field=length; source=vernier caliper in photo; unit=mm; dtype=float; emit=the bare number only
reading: 14.6
